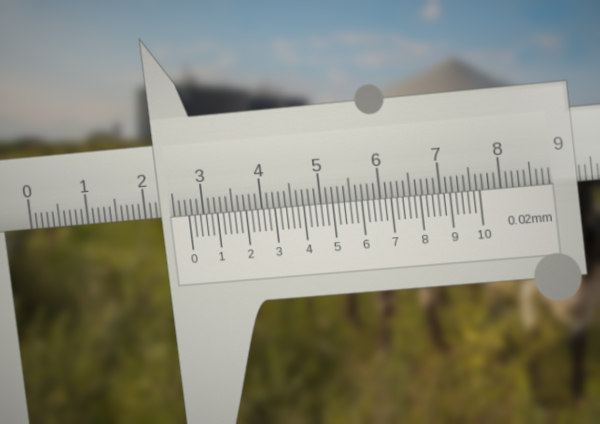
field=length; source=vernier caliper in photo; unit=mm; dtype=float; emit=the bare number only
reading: 27.5
